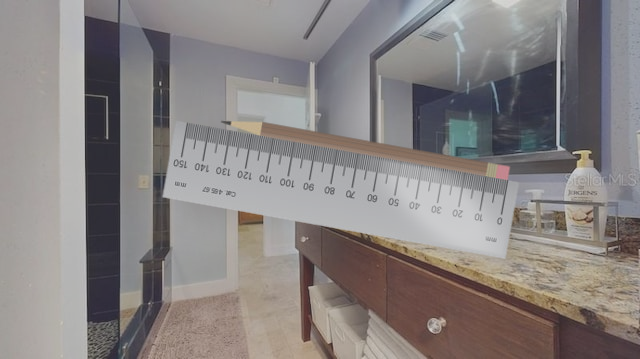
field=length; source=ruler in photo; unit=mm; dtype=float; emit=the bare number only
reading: 135
